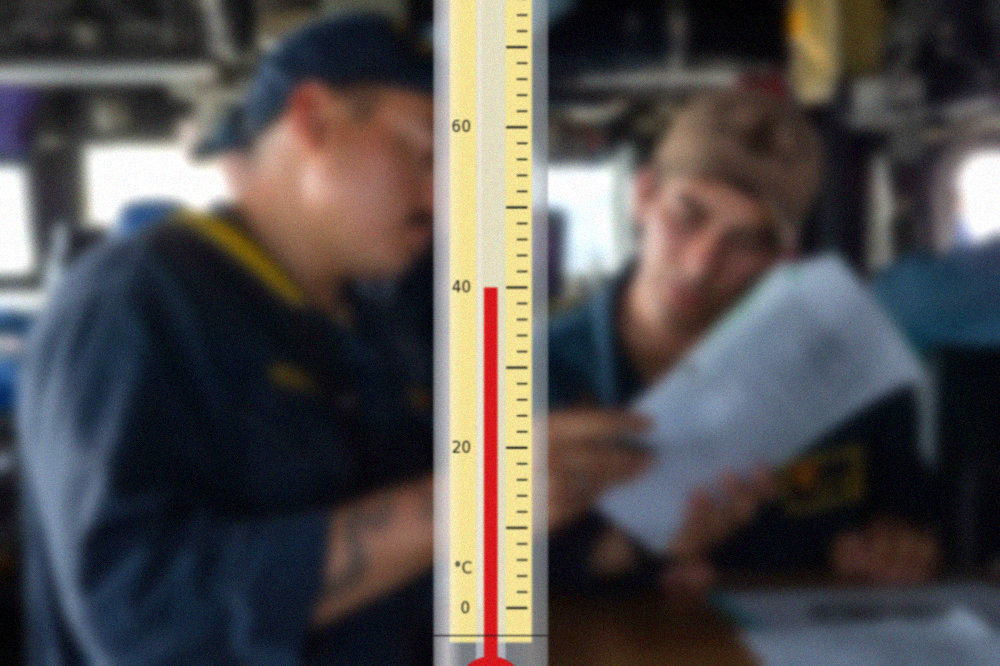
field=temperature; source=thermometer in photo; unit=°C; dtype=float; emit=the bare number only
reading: 40
